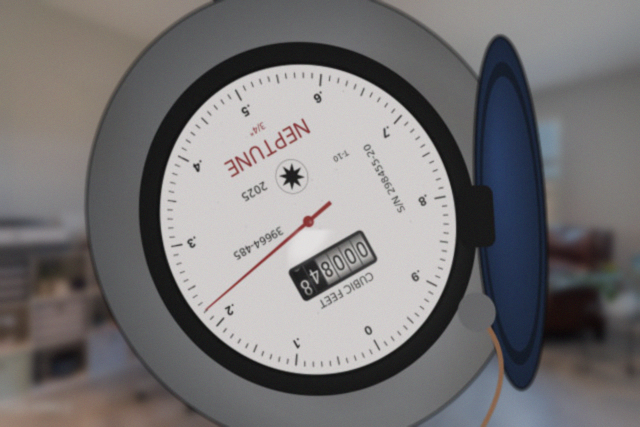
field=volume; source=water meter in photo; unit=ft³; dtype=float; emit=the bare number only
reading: 848.22
